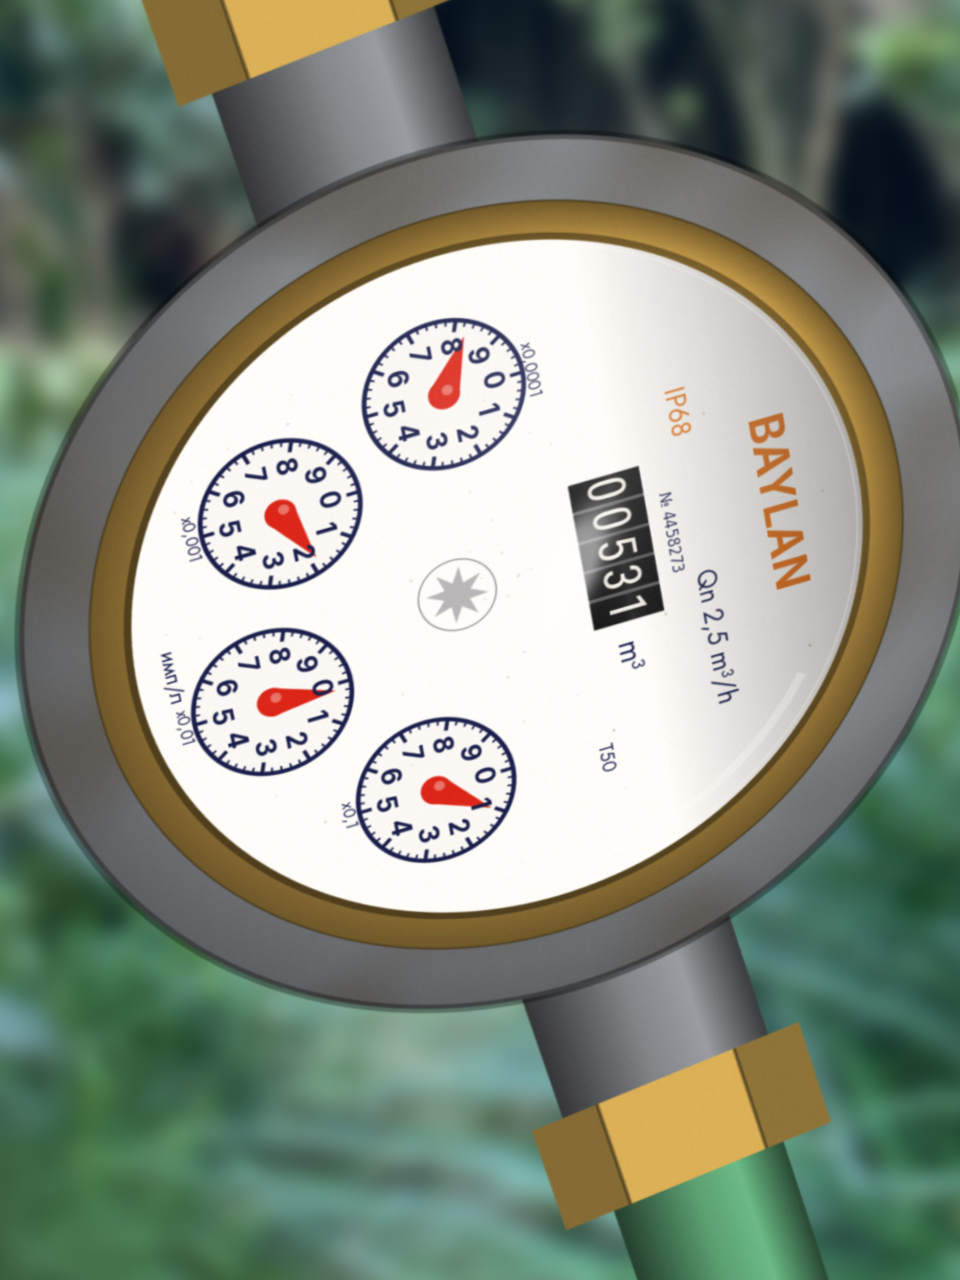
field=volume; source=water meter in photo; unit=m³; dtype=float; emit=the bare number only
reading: 531.1018
